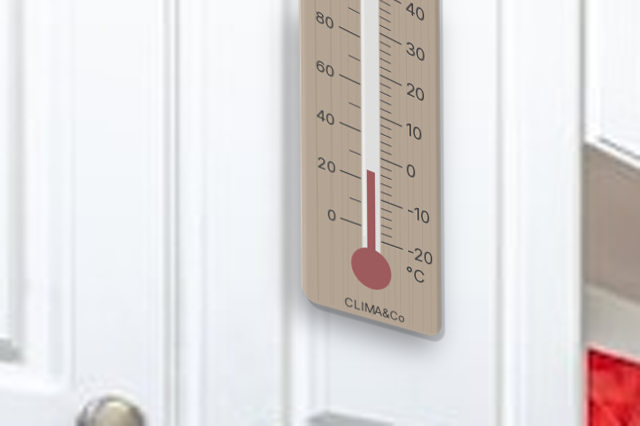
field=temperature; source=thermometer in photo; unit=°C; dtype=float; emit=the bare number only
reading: -4
